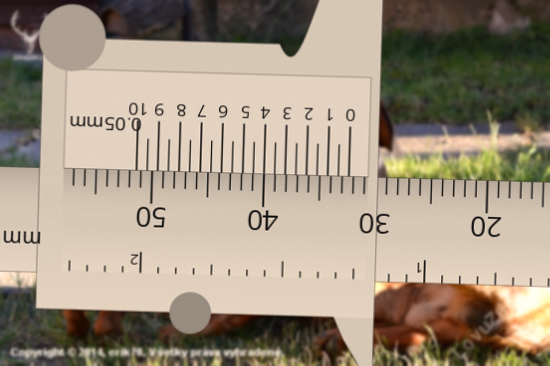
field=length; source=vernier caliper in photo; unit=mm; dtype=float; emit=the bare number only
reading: 32.4
